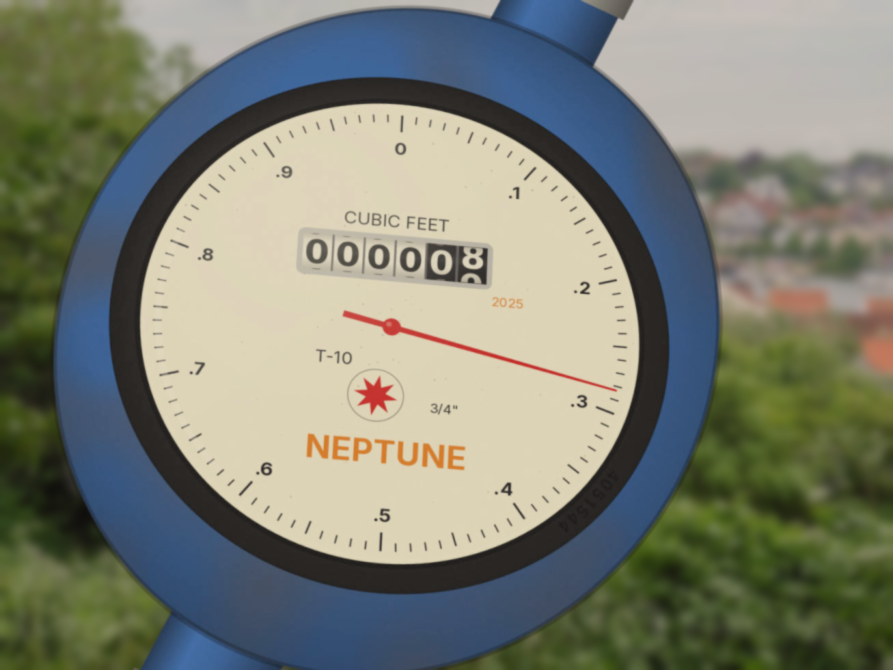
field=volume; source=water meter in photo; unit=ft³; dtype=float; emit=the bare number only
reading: 8.28
